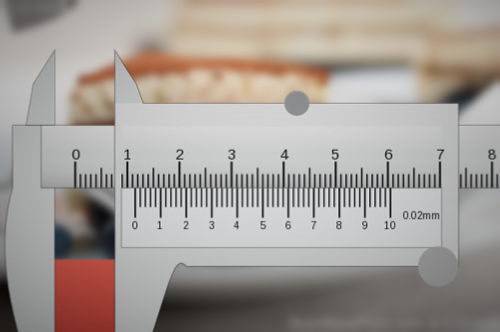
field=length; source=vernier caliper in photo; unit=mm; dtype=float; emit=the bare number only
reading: 11.5
